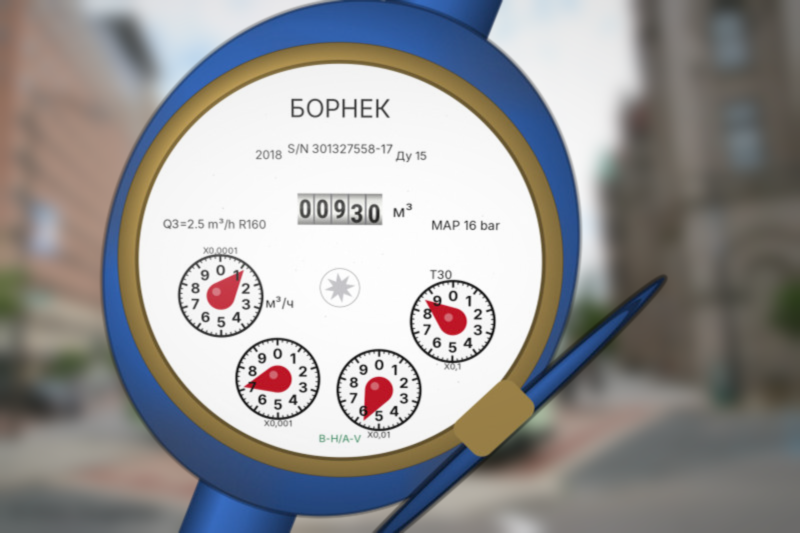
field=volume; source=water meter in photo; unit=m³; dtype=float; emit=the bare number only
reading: 929.8571
